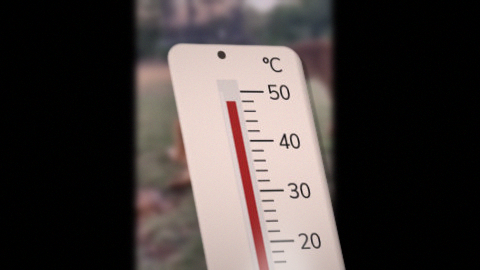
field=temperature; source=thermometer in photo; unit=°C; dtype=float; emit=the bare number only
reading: 48
